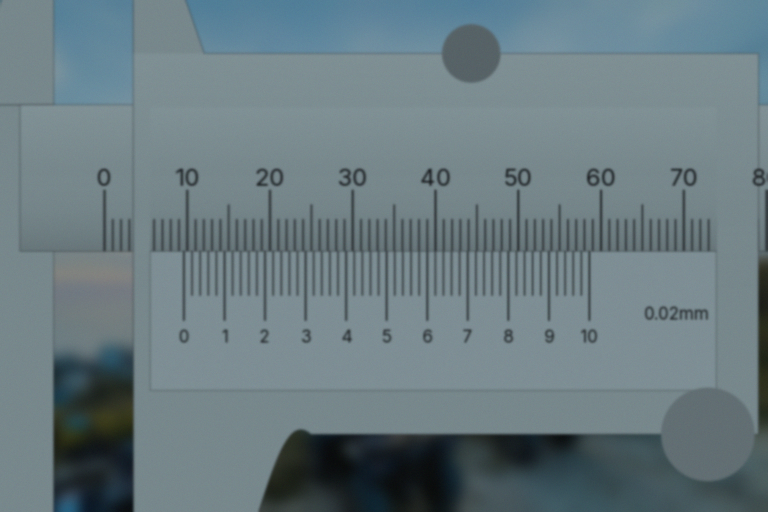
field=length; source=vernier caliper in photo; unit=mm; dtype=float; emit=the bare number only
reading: 9.6
